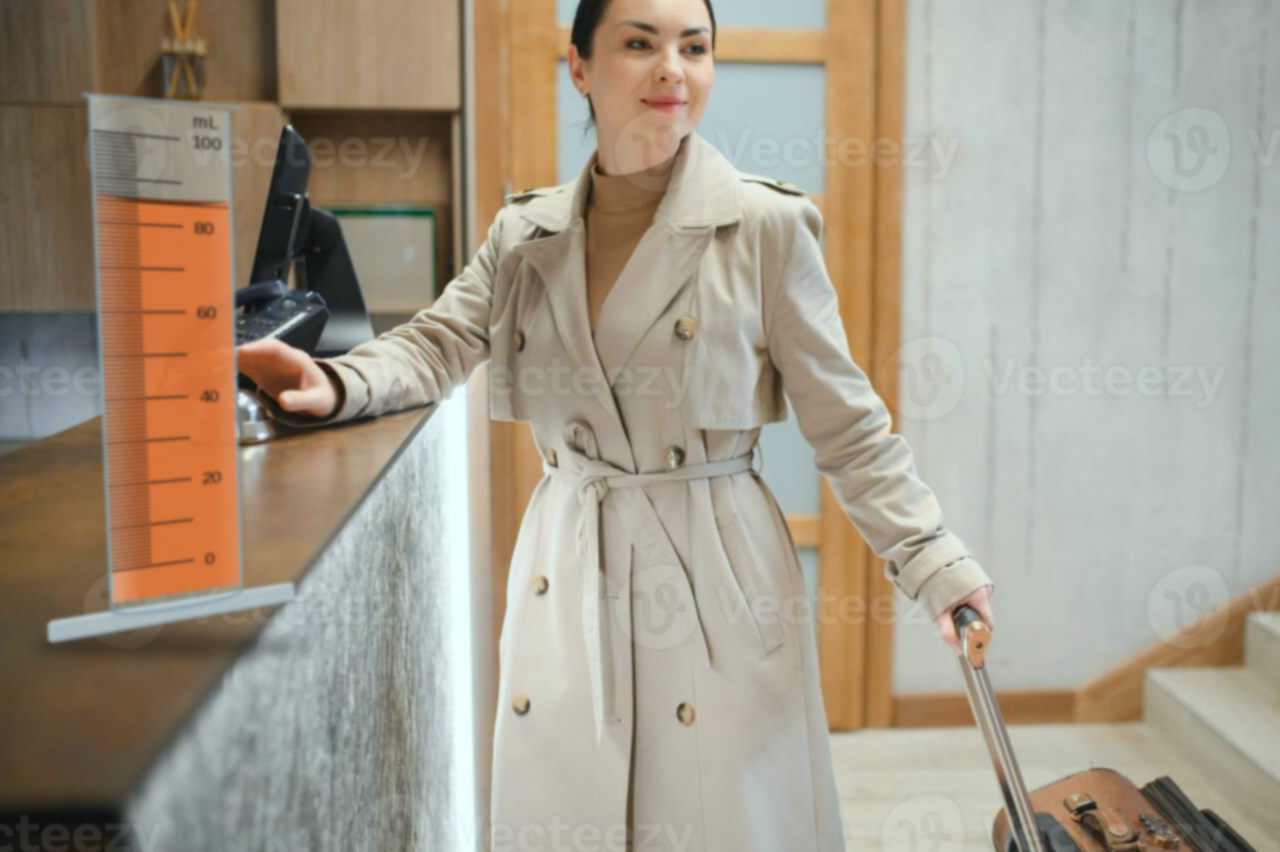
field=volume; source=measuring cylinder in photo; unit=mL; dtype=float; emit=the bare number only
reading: 85
